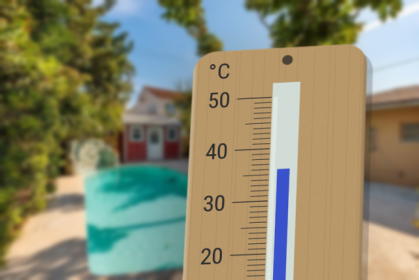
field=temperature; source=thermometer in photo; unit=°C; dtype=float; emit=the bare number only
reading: 36
